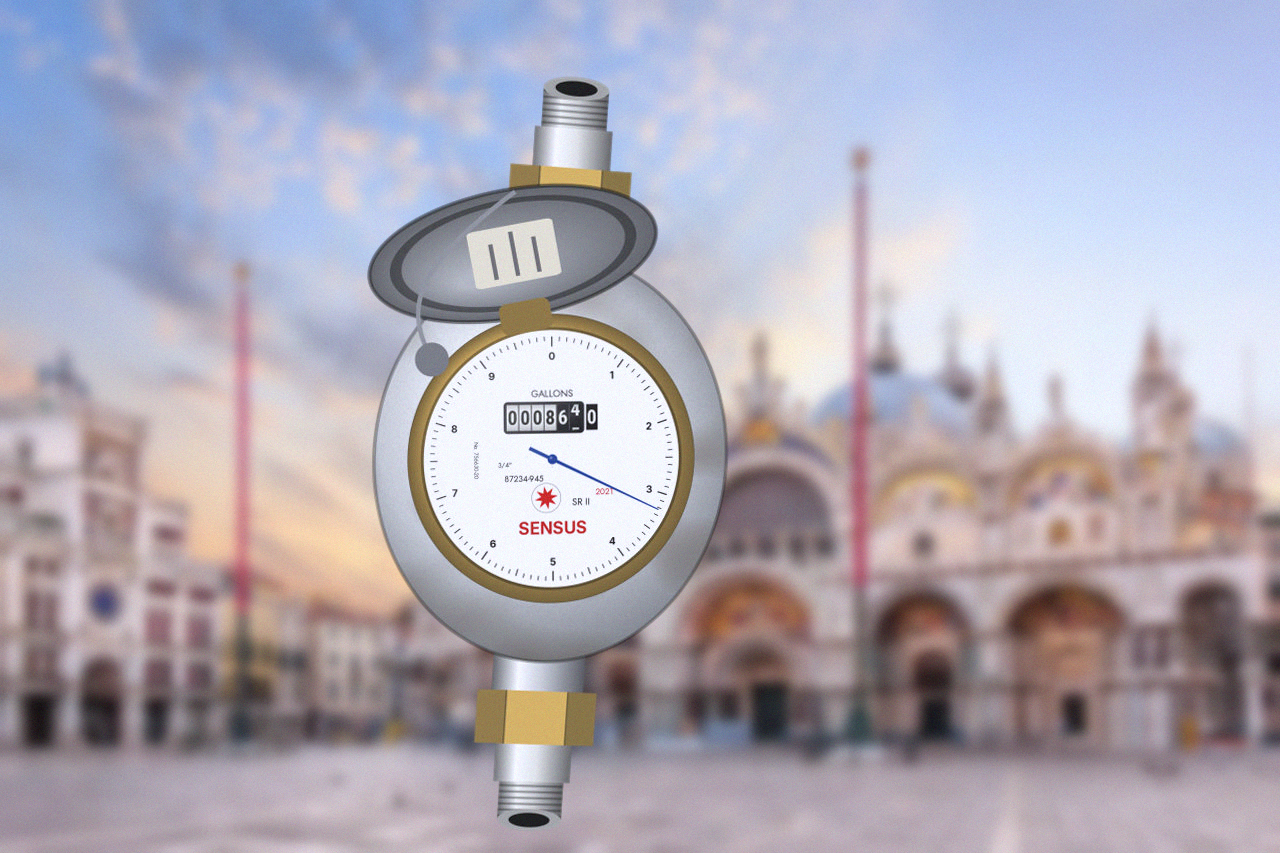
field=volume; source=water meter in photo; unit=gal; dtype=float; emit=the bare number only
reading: 8643.2
